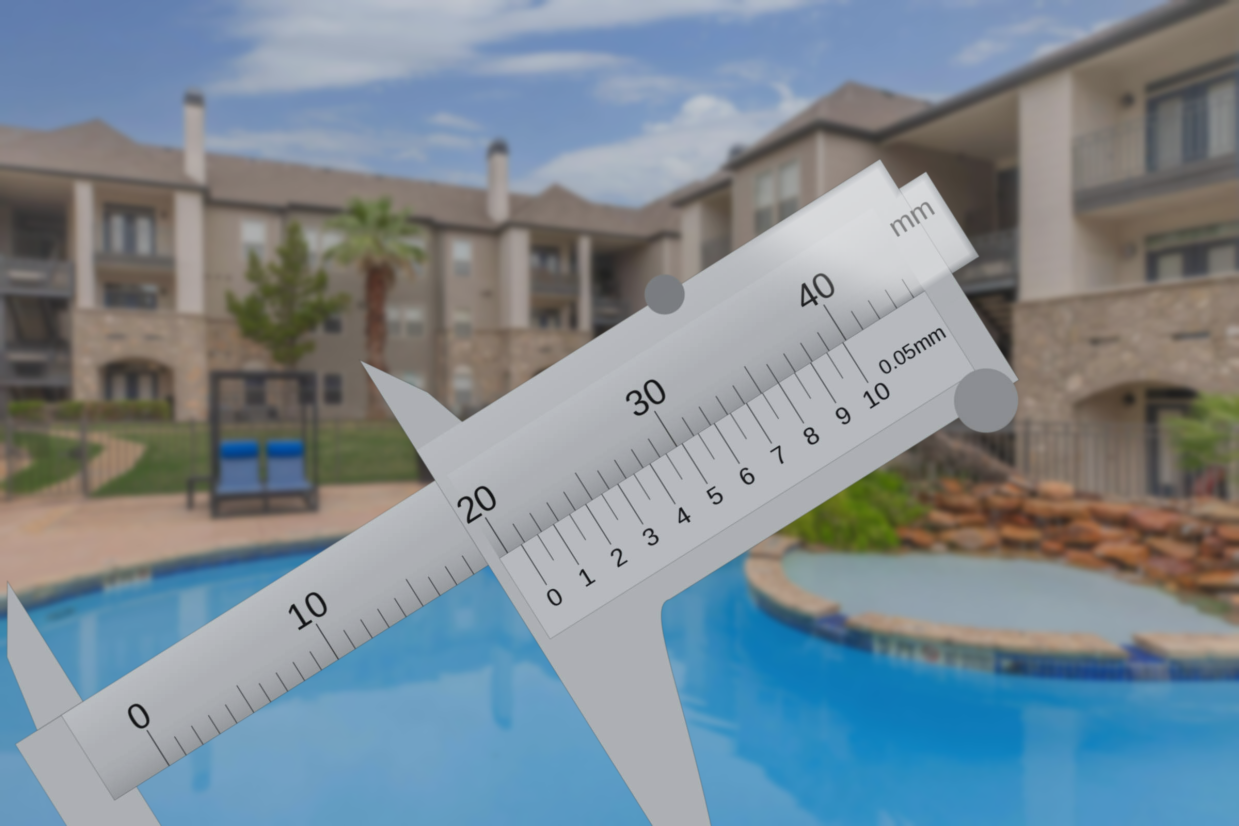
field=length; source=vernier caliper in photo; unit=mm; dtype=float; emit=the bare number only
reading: 20.8
